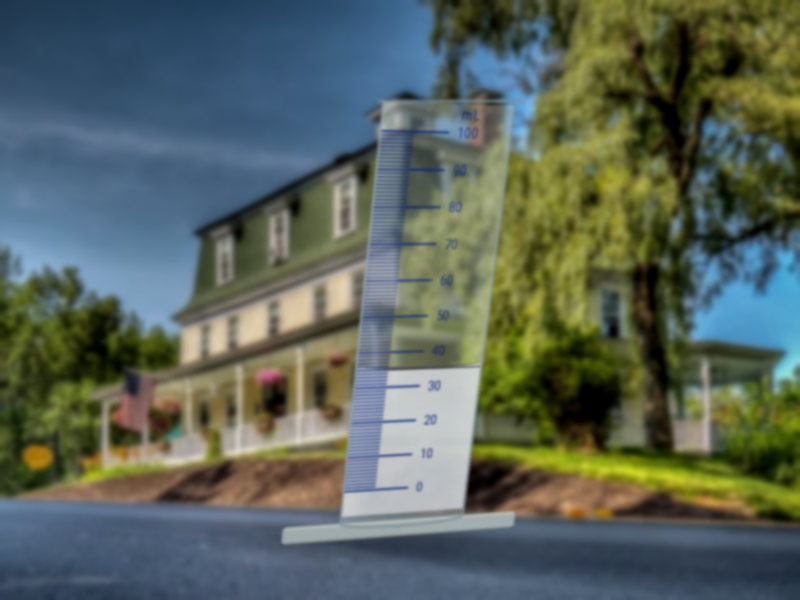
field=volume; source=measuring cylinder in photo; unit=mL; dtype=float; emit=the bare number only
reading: 35
